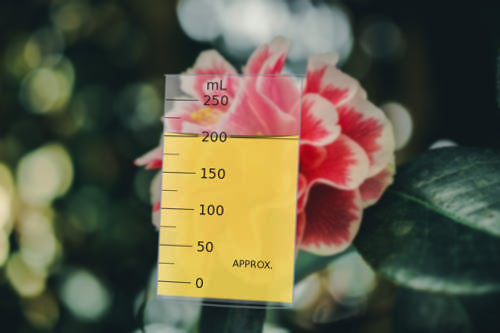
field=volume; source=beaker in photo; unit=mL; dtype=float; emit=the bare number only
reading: 200
